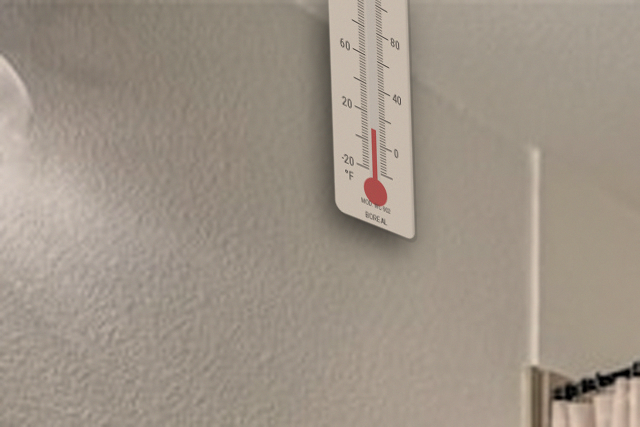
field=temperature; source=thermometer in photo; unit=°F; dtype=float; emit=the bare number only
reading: 10
